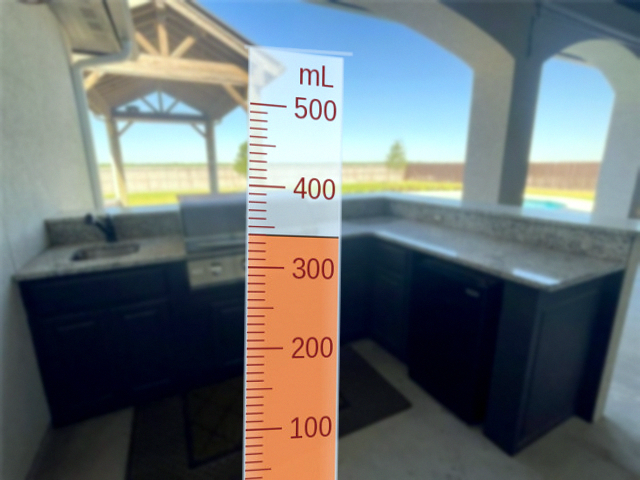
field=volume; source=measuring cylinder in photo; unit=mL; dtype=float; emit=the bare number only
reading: 340
